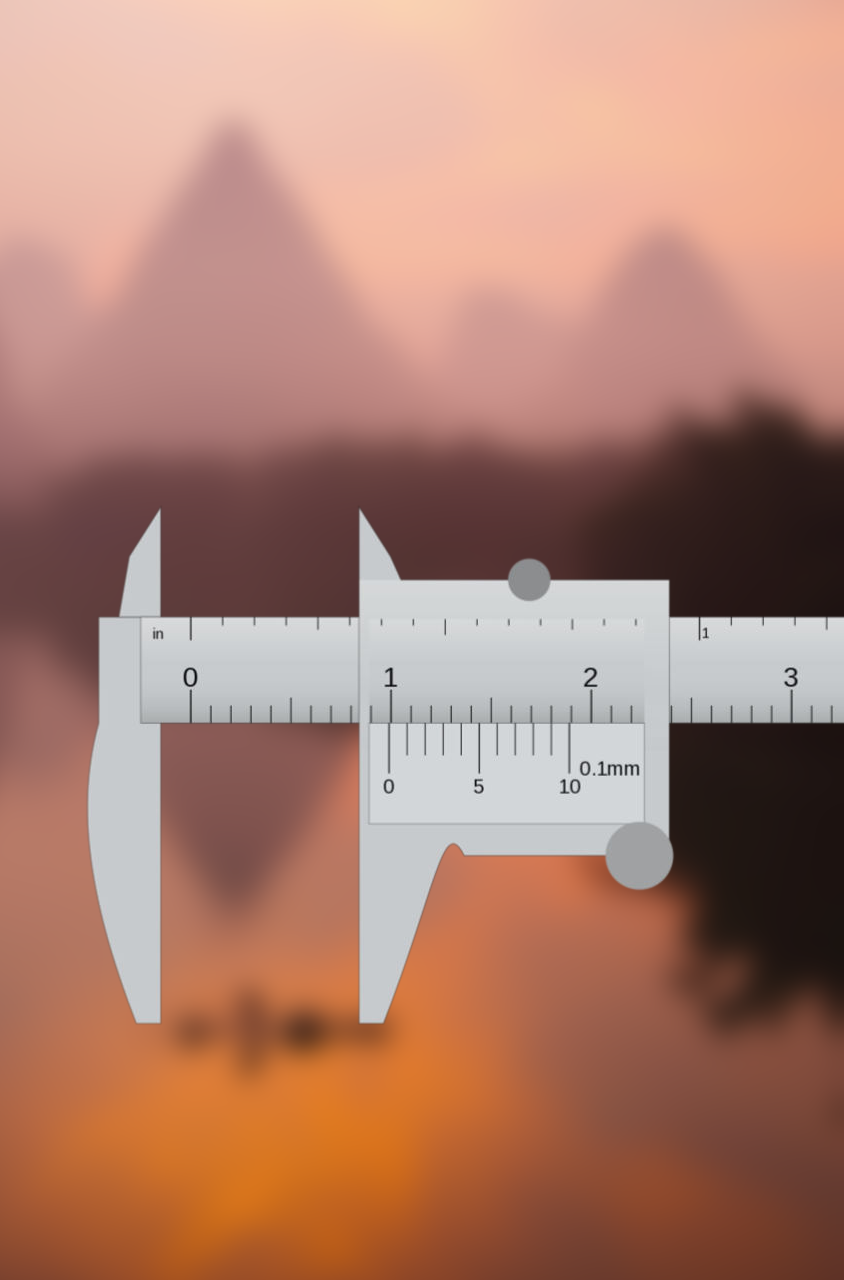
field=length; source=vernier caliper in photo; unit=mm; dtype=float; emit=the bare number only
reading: 9.9
